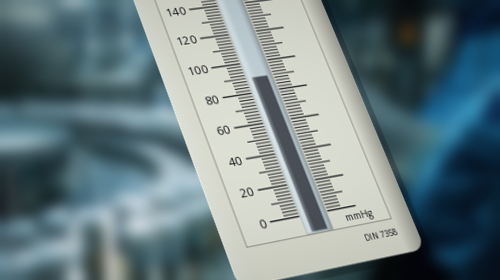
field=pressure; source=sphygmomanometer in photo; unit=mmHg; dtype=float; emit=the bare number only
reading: 90
